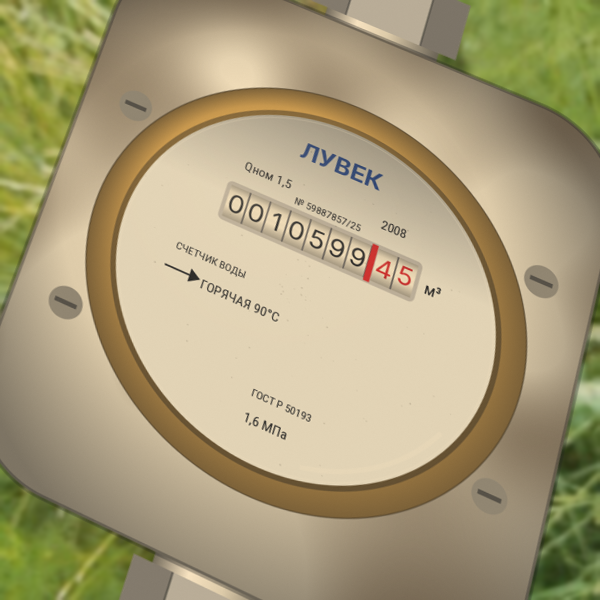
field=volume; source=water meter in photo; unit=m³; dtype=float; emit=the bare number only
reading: 10599.45
